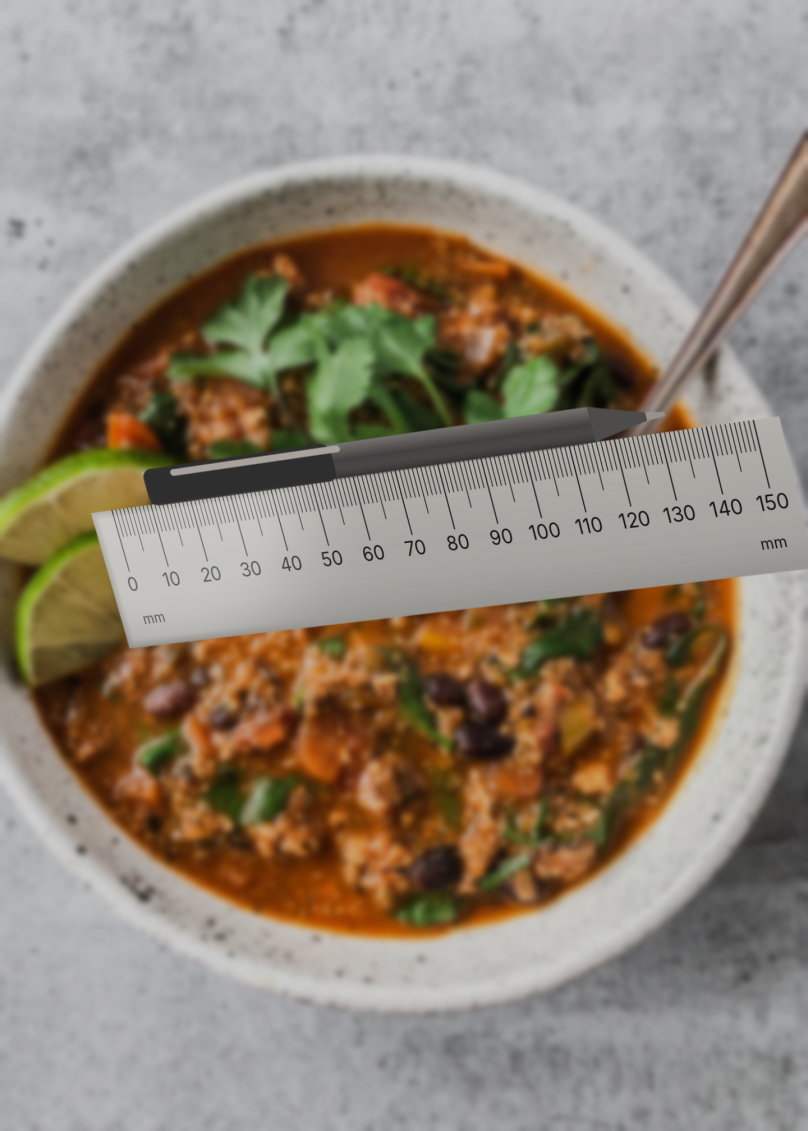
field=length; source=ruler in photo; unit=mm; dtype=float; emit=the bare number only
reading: 122
